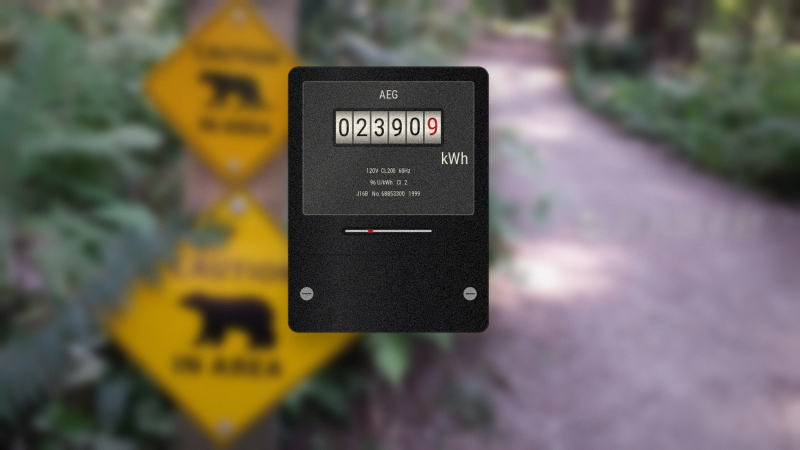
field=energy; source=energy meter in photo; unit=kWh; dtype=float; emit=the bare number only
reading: 2390.9
